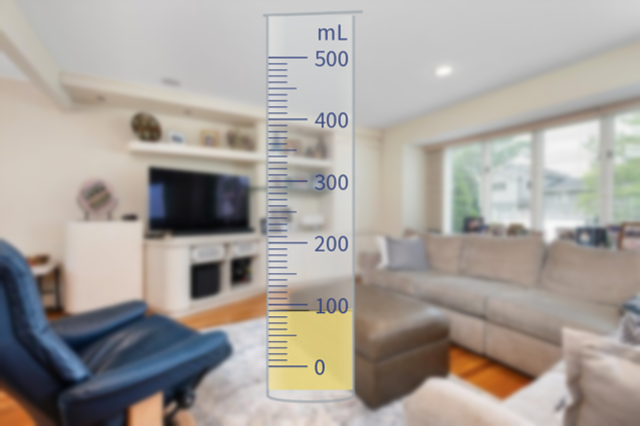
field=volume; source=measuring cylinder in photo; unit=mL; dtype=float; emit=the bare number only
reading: 90
